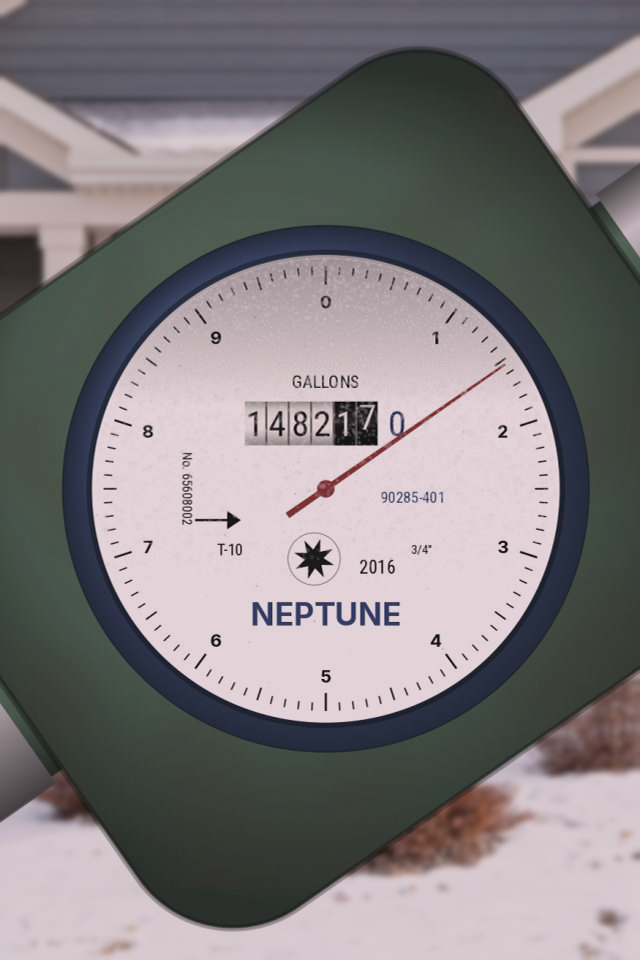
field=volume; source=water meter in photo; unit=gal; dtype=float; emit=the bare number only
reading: 1482171.5
